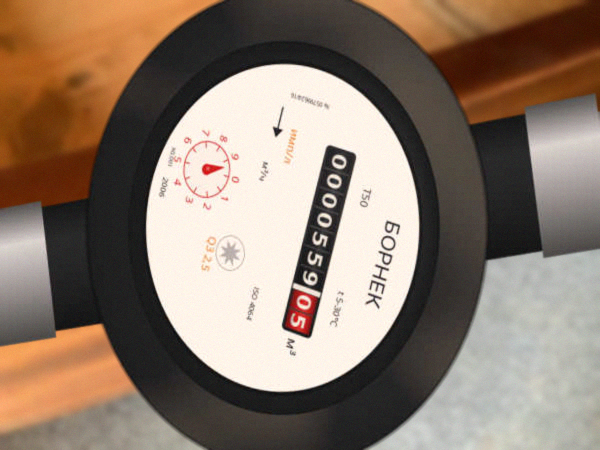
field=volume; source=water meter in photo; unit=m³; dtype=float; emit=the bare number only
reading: 559.049
